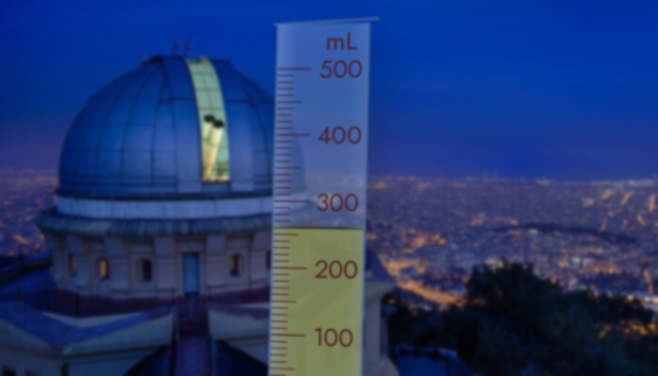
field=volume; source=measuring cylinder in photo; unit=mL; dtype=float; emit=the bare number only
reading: 260
